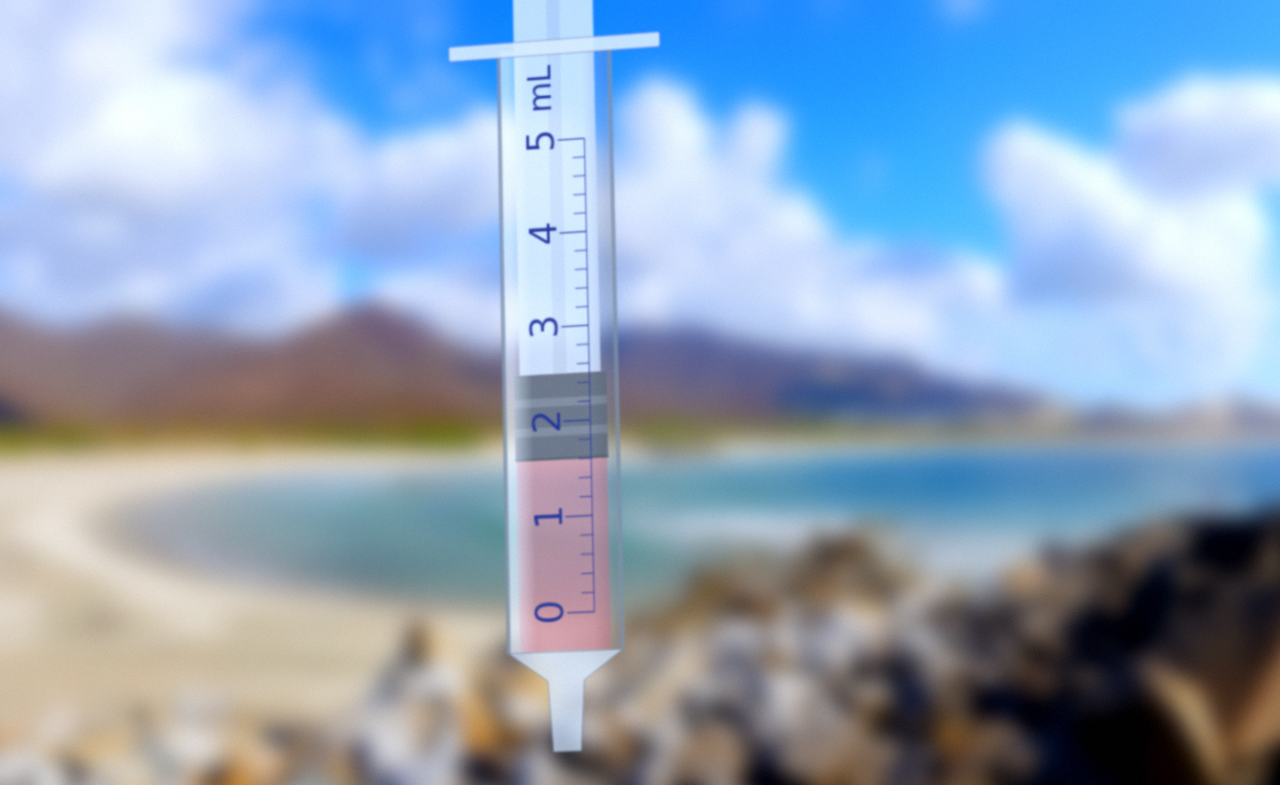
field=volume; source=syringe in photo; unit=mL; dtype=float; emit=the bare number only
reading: 1.6
